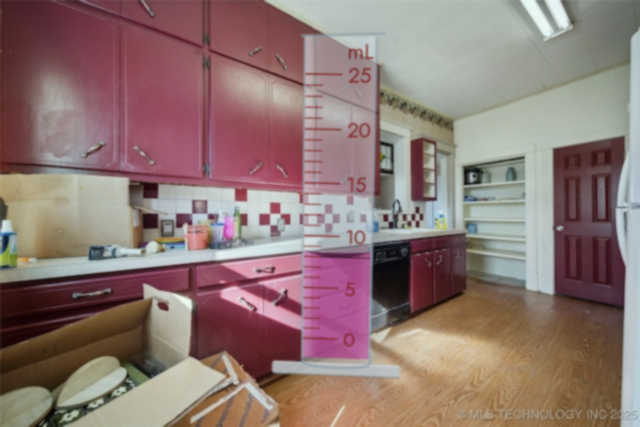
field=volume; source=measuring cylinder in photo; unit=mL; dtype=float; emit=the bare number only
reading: 8
